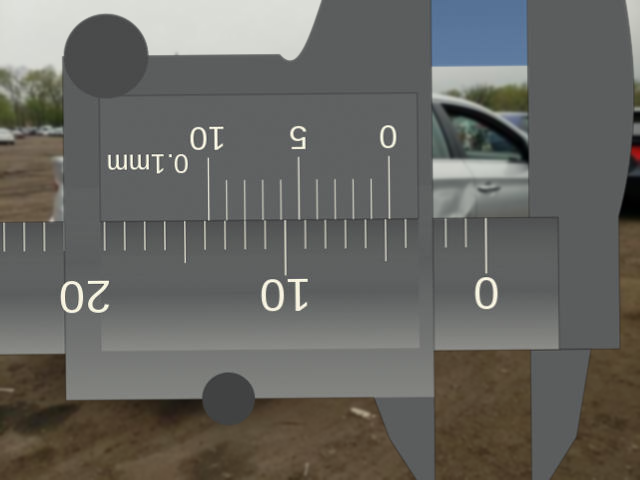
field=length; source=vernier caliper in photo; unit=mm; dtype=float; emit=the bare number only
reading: 4.8
